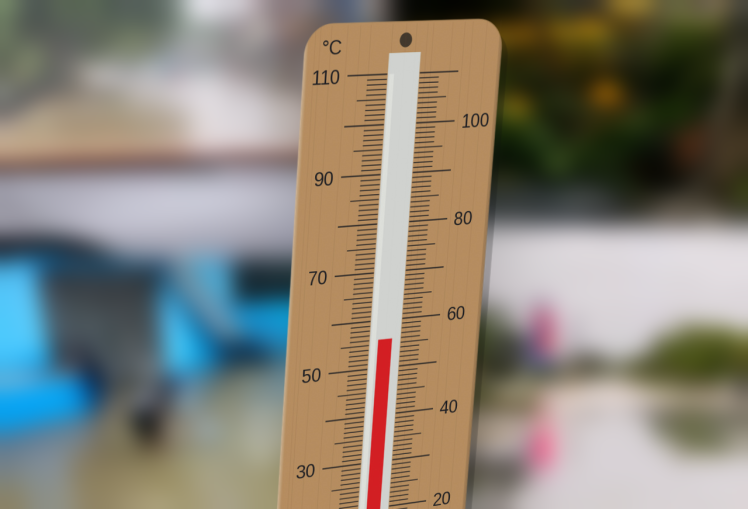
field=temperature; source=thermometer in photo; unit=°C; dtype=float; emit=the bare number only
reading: 56
